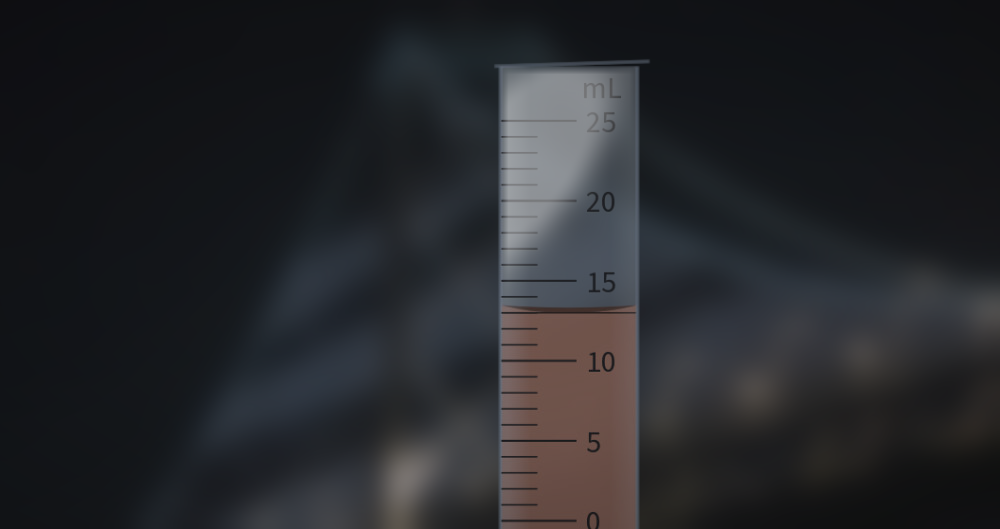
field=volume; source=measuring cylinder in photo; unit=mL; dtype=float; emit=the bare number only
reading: 13
